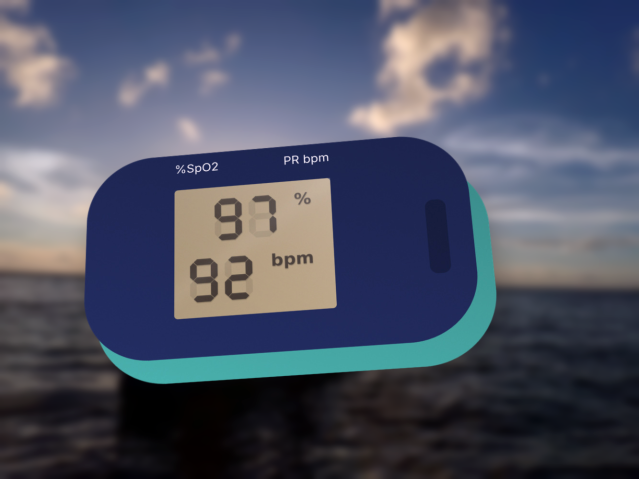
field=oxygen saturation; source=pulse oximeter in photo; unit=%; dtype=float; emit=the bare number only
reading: 97
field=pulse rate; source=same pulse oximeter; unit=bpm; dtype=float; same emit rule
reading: 92
